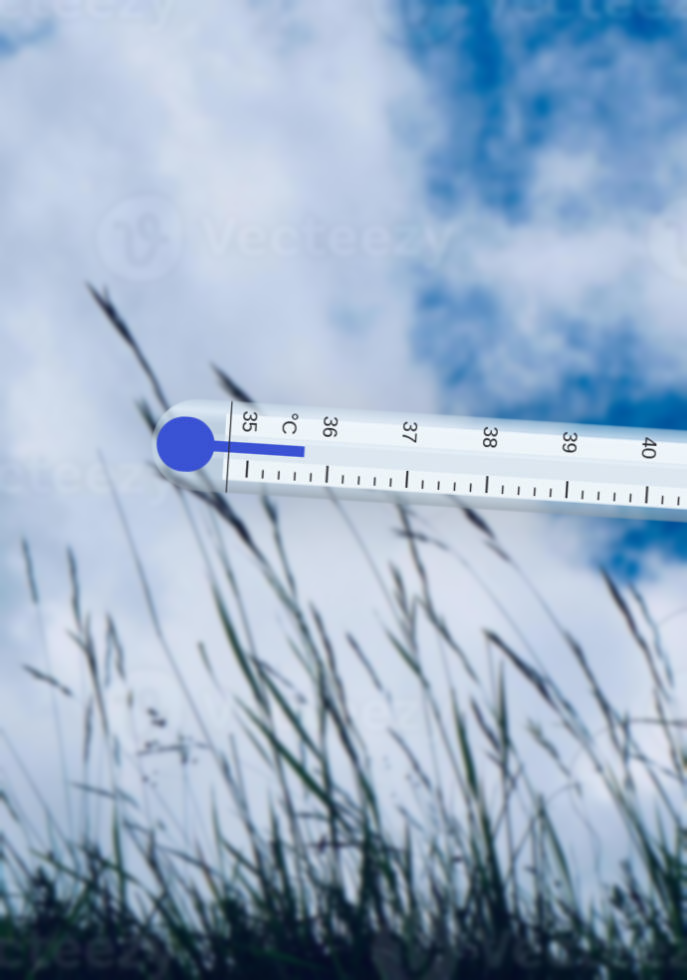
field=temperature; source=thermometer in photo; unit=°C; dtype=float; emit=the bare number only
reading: 35.7
